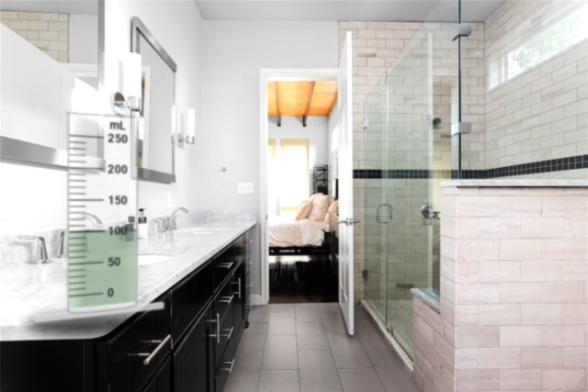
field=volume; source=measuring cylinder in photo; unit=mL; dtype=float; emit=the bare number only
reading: 100
